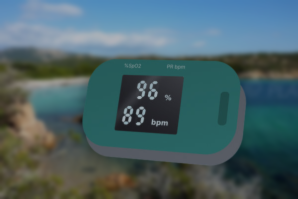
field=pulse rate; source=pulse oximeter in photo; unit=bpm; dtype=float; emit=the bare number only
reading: 89
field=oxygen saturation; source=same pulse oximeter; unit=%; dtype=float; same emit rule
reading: 96
